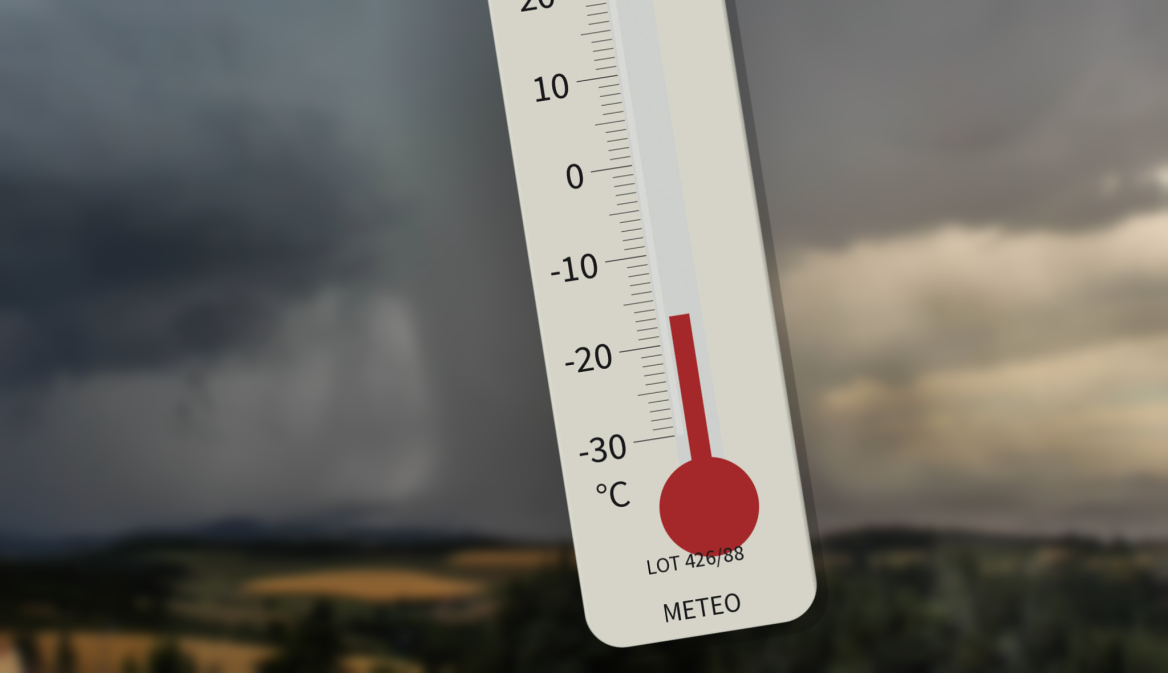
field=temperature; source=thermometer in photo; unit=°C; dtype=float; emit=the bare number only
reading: -17
